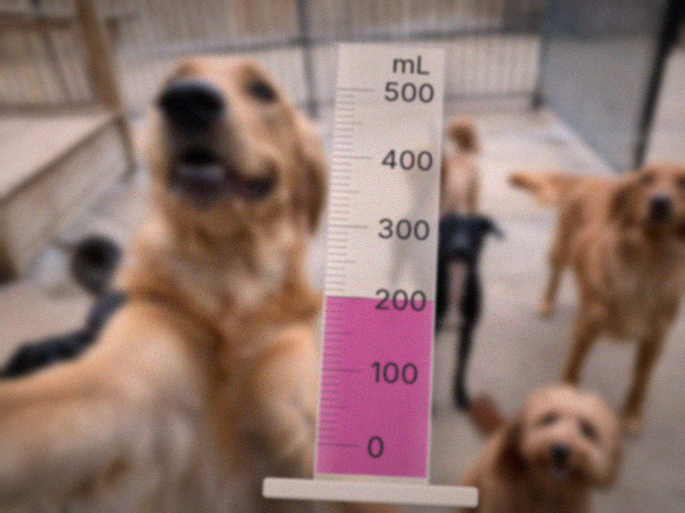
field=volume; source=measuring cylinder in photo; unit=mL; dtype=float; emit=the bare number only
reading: 200
